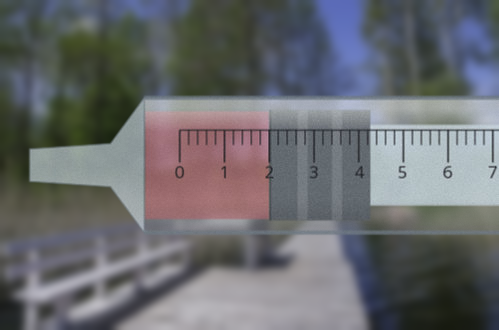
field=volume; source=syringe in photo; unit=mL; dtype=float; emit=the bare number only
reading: 2
